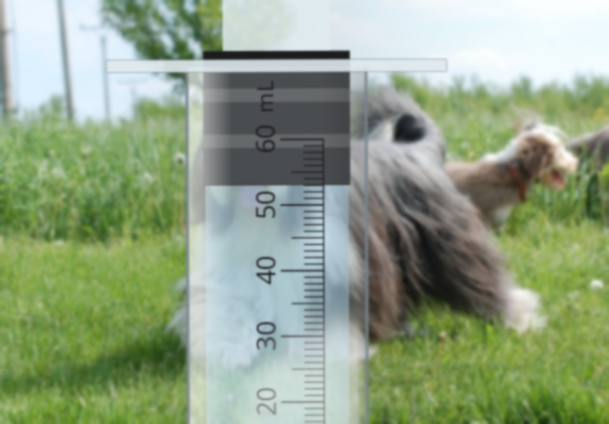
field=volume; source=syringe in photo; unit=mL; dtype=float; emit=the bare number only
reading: 53
